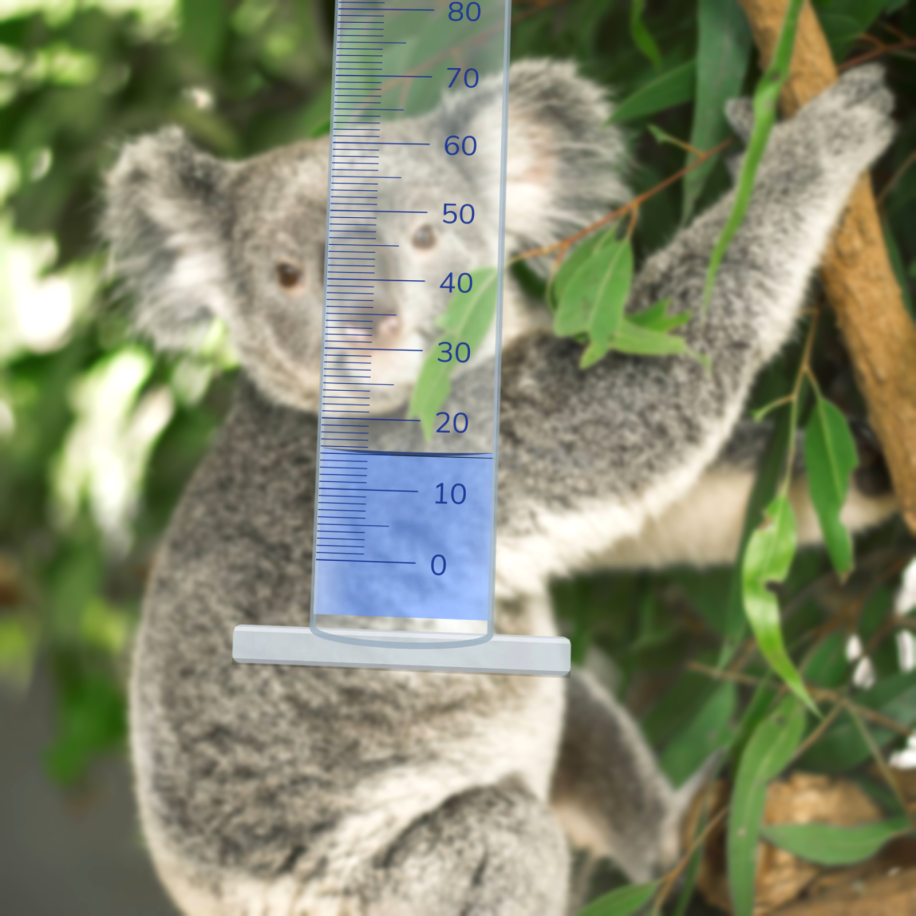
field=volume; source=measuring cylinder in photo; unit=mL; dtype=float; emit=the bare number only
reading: 15
